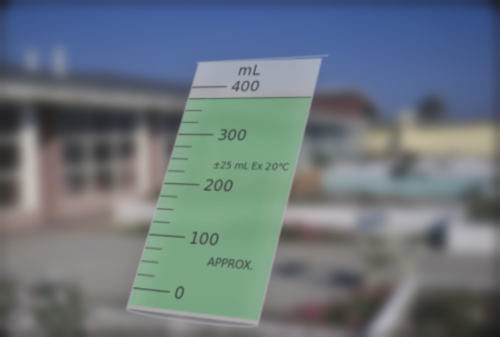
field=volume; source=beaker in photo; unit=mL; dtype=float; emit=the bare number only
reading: 375
